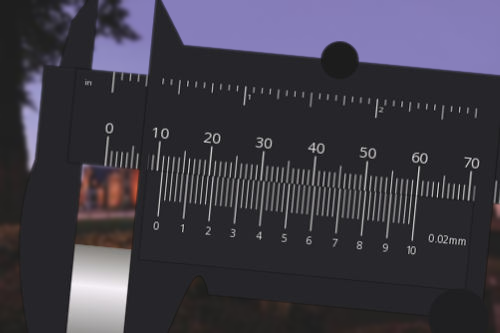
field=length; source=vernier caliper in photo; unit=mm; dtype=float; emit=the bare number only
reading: 11.0
